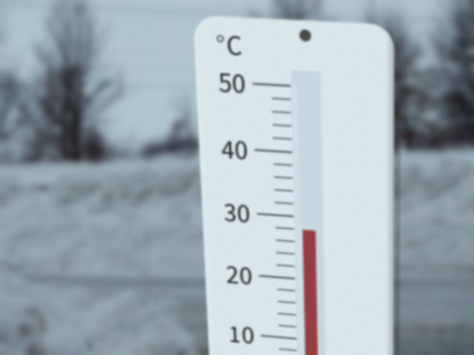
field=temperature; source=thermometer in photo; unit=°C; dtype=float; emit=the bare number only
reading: 28
